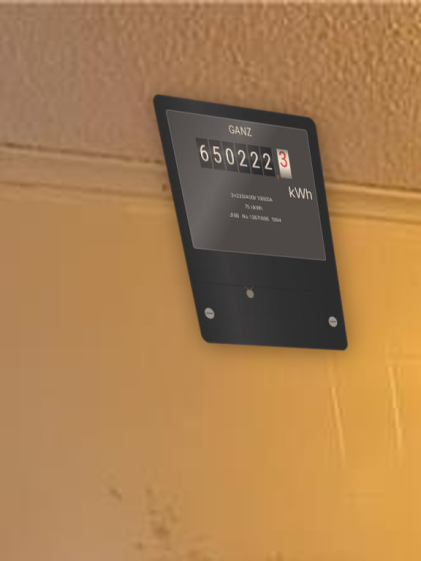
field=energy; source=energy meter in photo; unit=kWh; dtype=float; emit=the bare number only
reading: 650222.3
